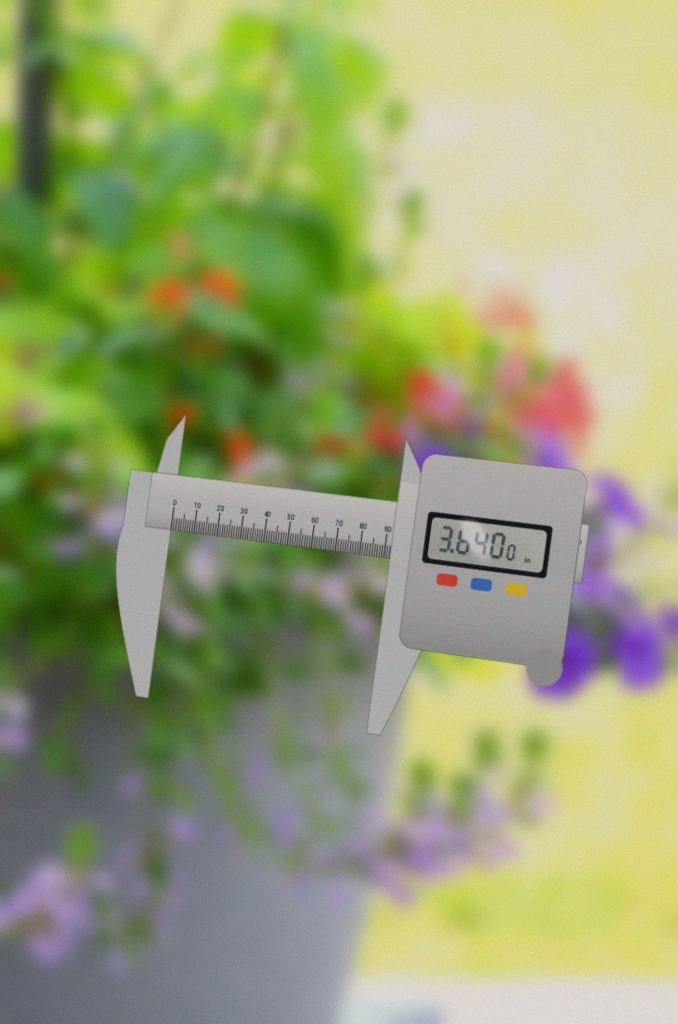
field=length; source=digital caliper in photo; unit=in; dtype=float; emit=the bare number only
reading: 3.6400
